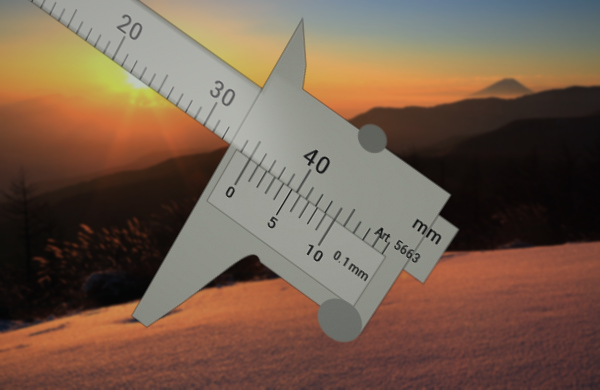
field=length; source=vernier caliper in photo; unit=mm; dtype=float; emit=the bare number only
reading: 35.0
